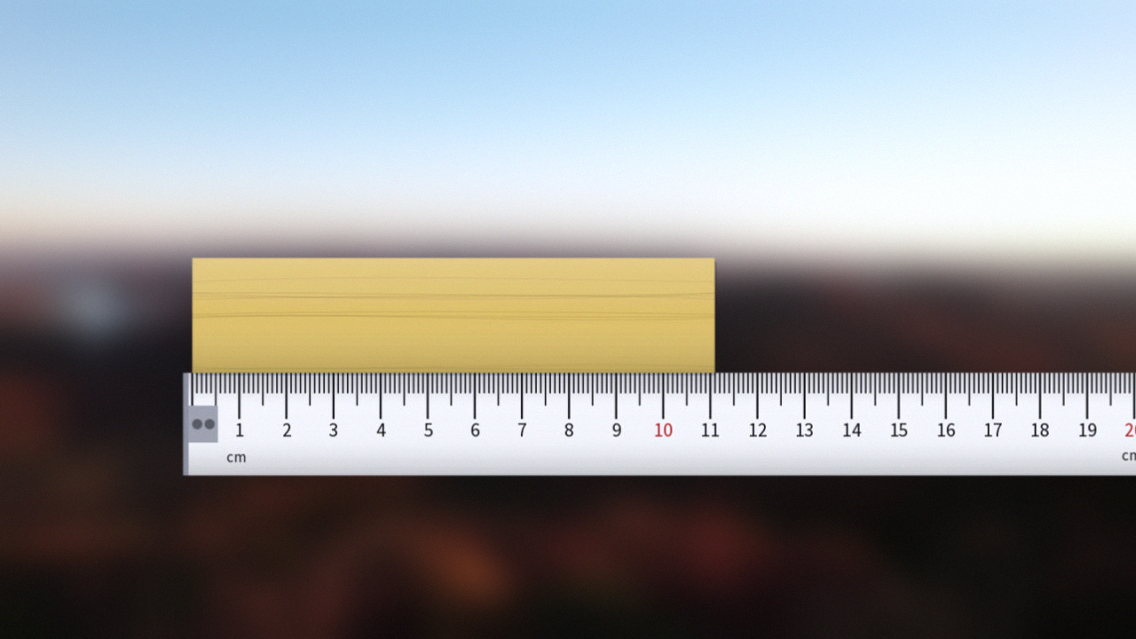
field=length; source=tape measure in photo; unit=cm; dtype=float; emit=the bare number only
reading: 11.1
